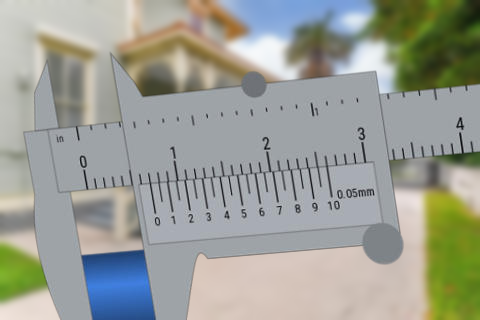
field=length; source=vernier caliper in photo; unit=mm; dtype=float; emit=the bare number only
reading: 7.0
